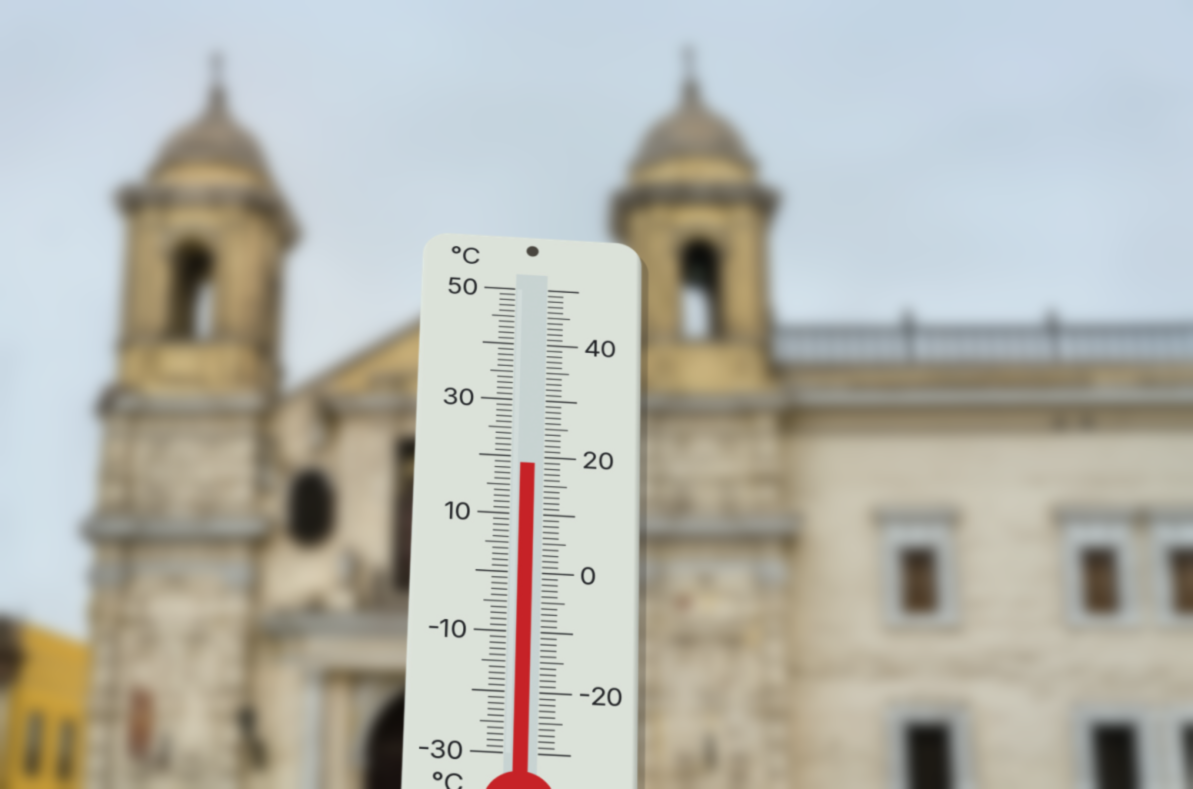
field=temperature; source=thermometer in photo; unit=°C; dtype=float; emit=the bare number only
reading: 19
